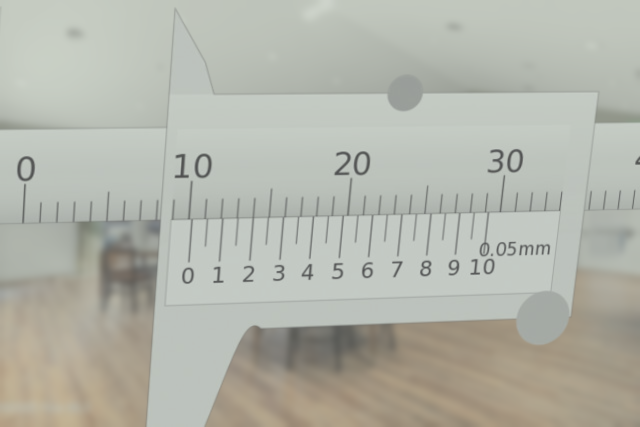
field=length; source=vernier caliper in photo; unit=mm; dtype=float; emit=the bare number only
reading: 10.2
